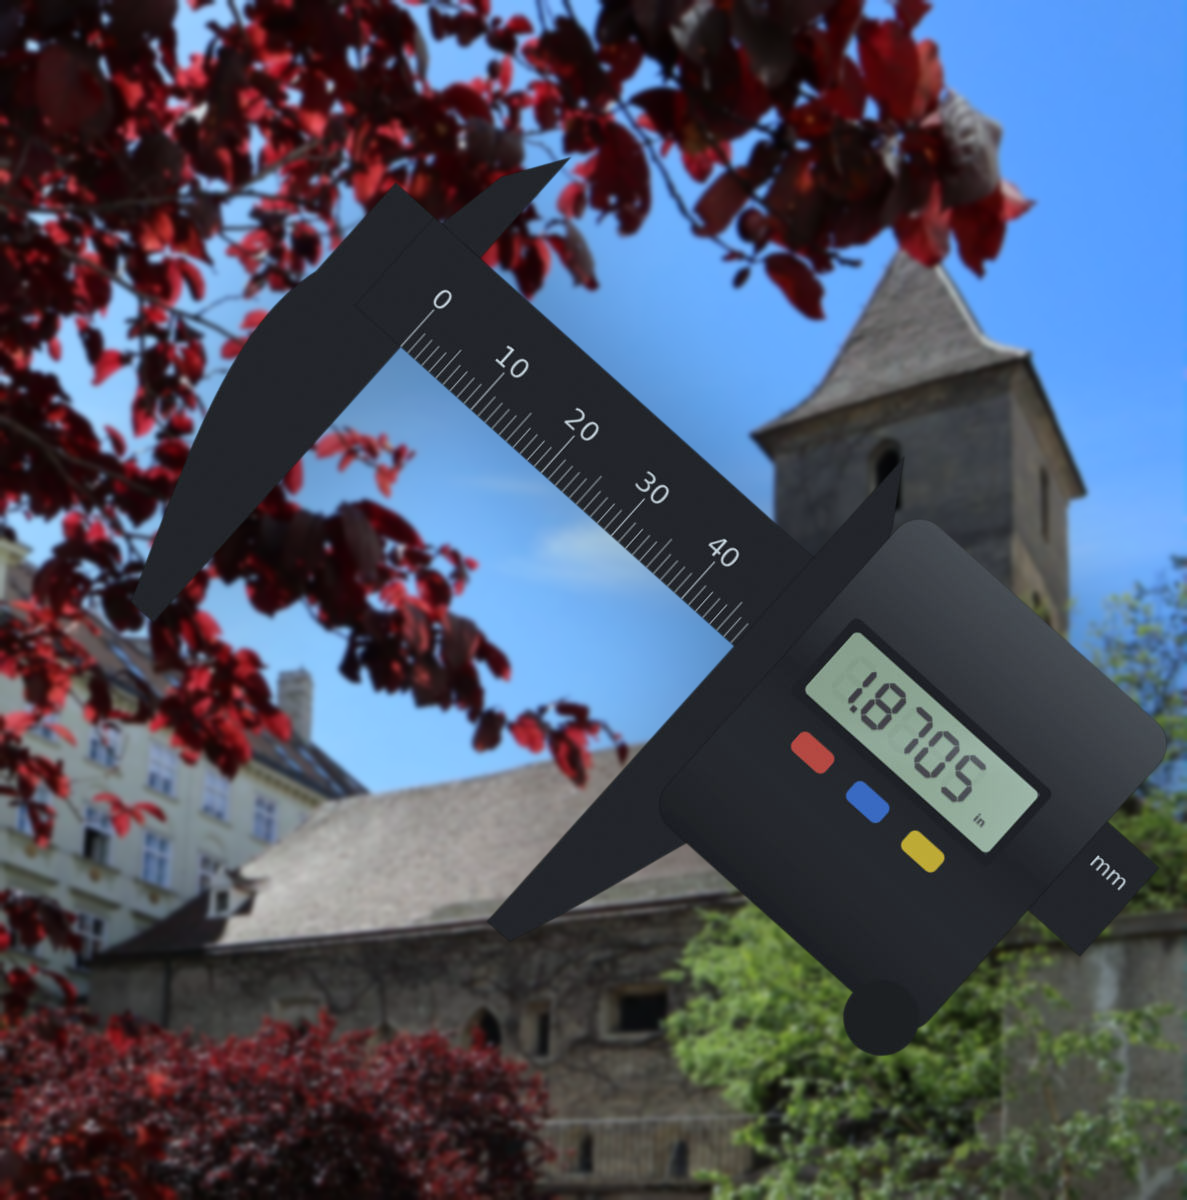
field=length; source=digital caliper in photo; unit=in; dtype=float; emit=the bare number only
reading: 1.8705
